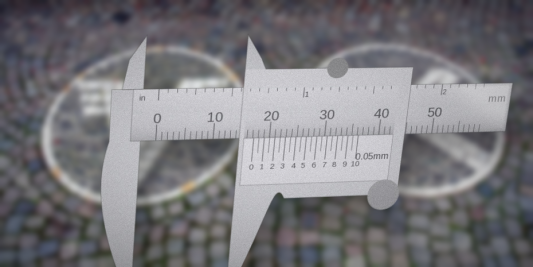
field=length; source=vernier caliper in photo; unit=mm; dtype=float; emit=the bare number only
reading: 17.2
